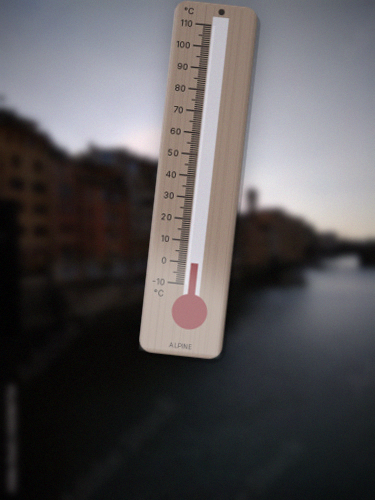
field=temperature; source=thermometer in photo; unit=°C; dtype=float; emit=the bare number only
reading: 0
